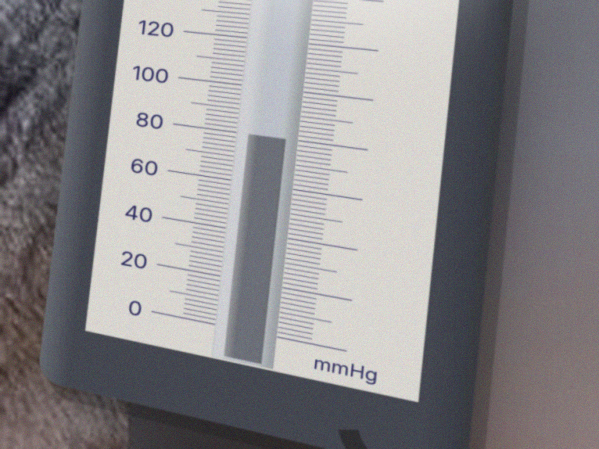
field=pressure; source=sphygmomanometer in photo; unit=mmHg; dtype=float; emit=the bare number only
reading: 80
